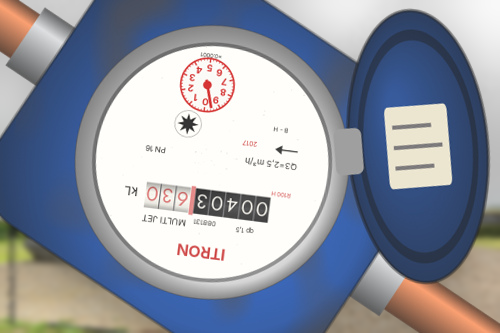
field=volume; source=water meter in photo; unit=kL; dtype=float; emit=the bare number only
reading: 403.6299
